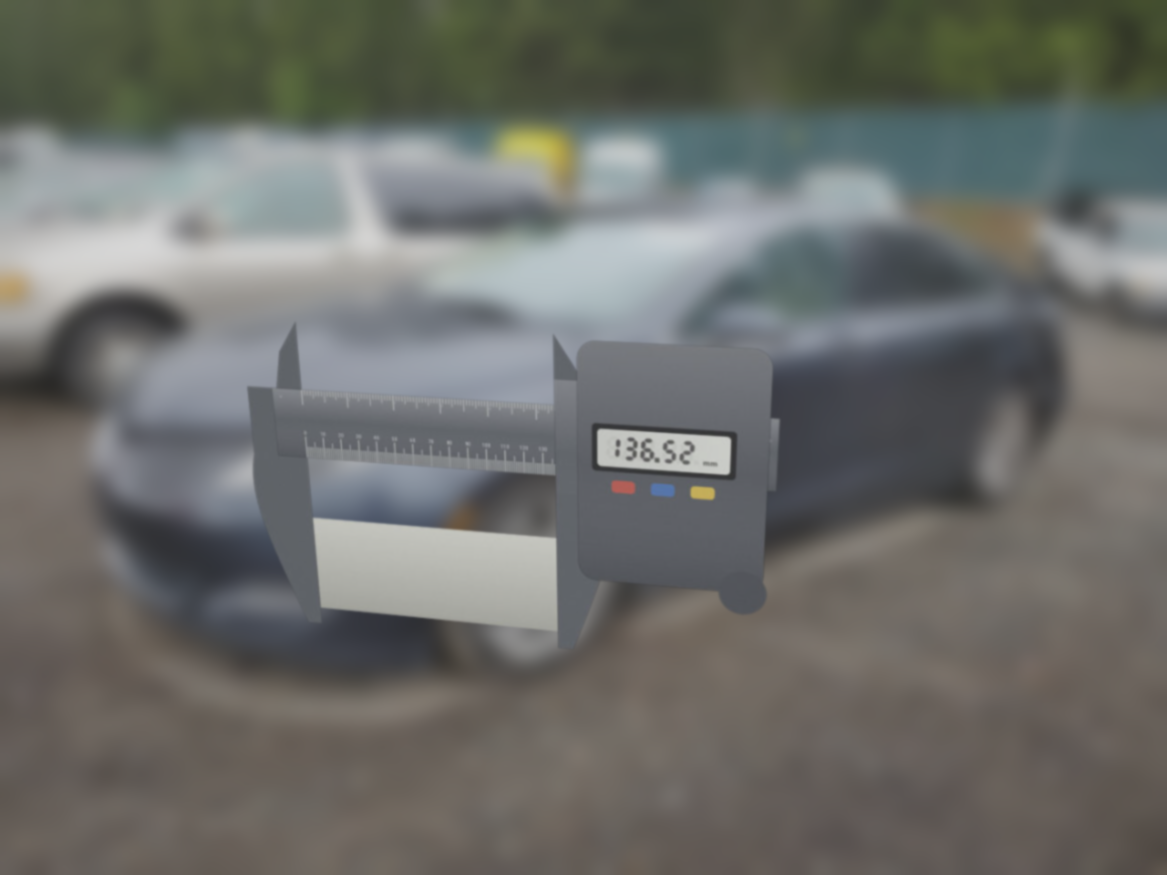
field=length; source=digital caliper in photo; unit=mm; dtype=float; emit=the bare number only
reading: 136.52
